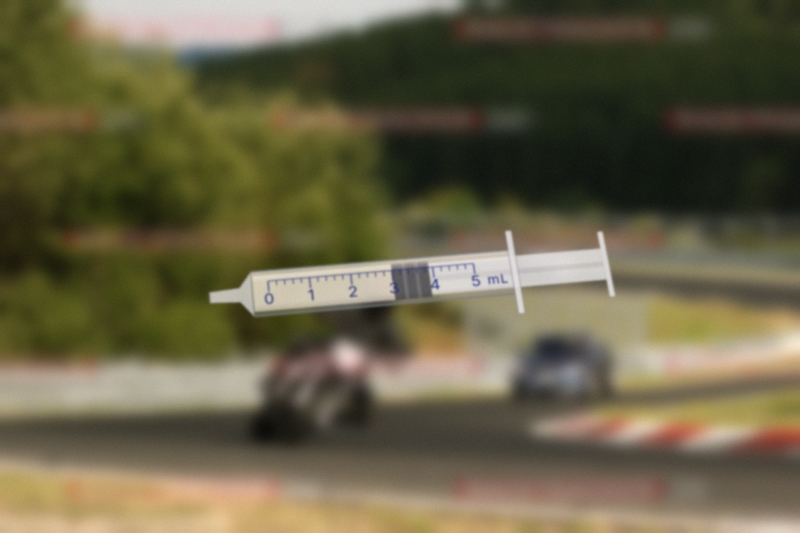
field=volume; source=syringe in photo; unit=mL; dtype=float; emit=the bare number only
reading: 3
